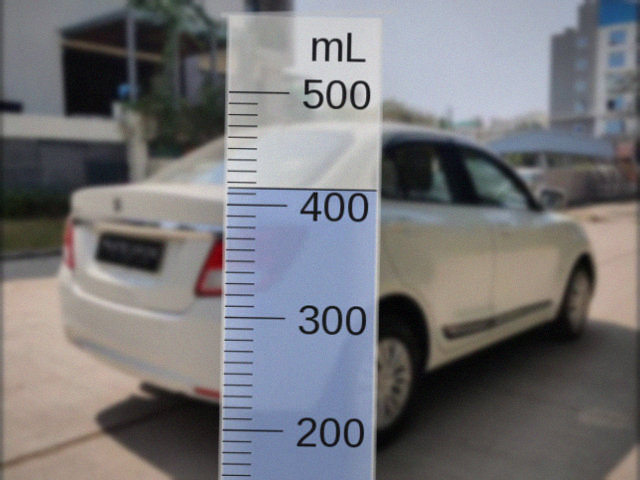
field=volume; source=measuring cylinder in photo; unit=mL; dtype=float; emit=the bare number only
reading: 415
